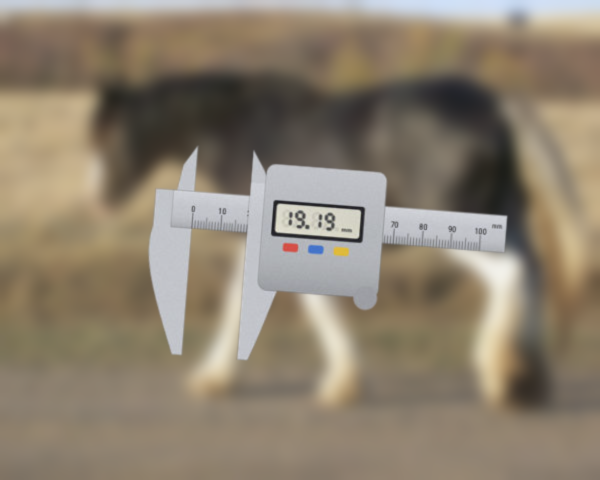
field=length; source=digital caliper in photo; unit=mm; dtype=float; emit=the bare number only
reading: 19.19
